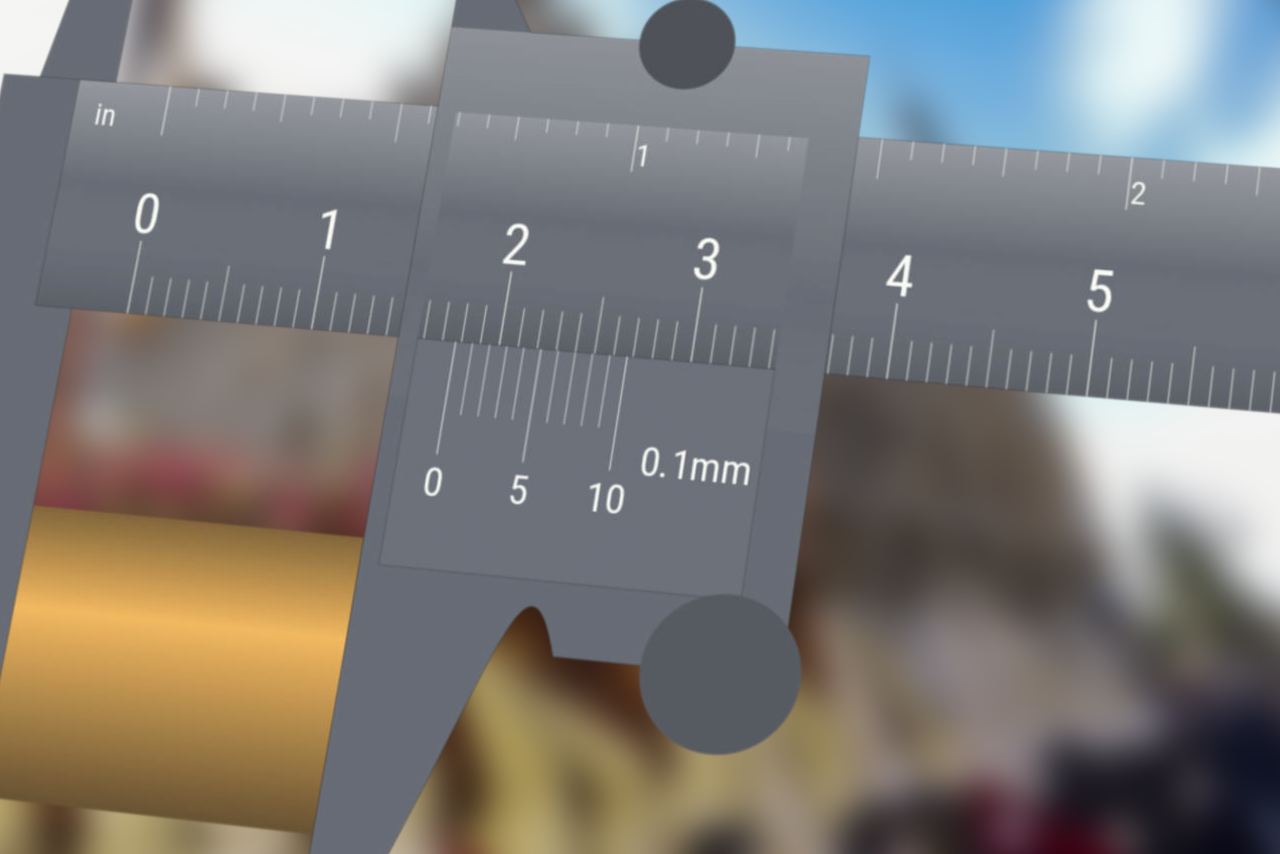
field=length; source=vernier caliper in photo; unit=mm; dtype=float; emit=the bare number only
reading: 17.7
